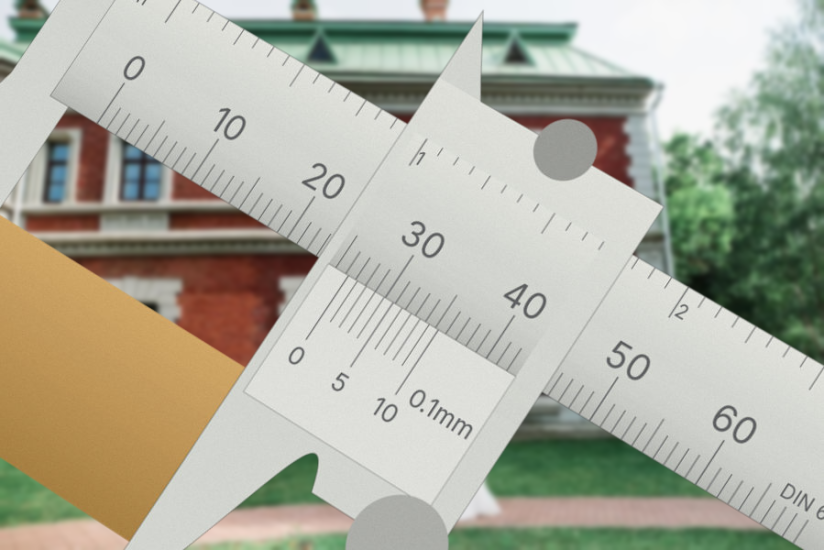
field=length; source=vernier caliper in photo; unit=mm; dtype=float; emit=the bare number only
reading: 26.3
